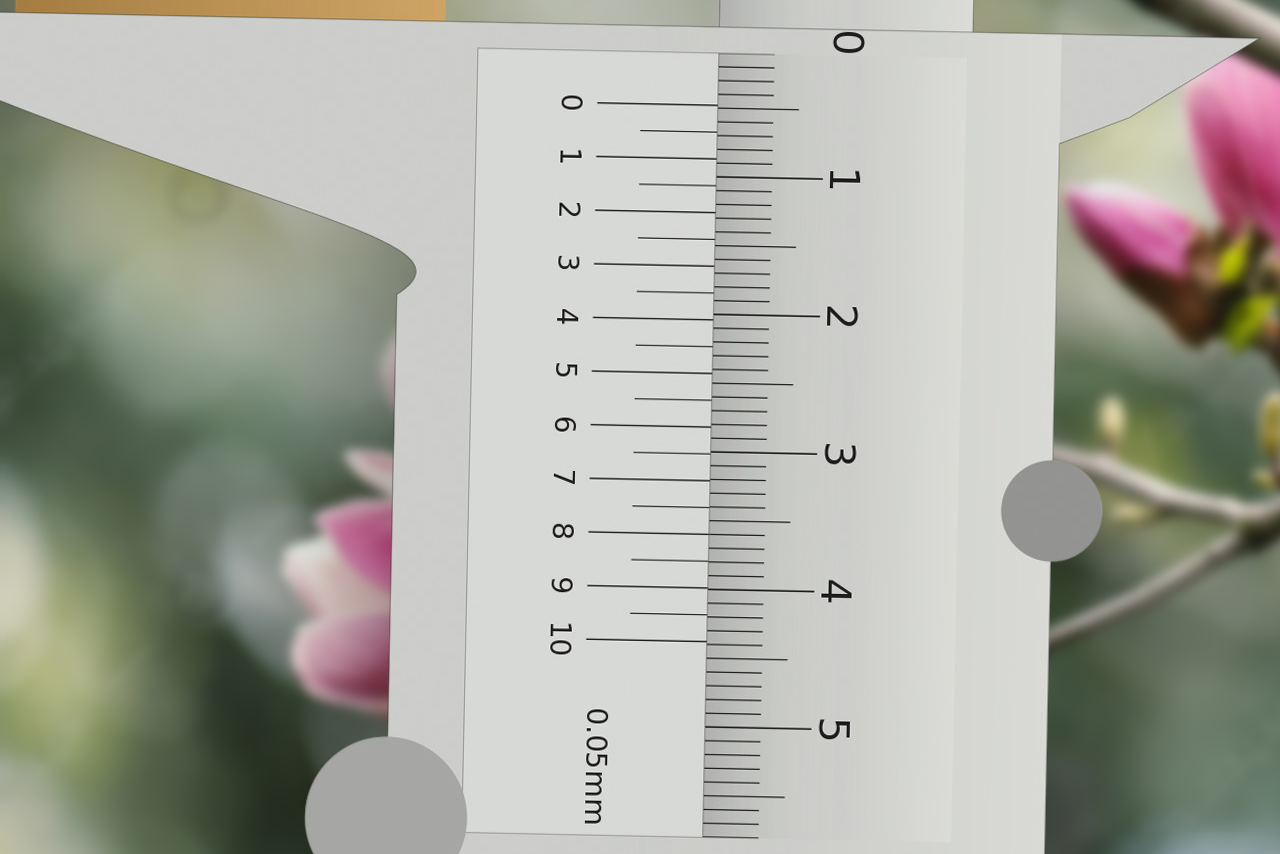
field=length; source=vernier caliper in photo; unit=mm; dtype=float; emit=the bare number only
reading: 4.8
